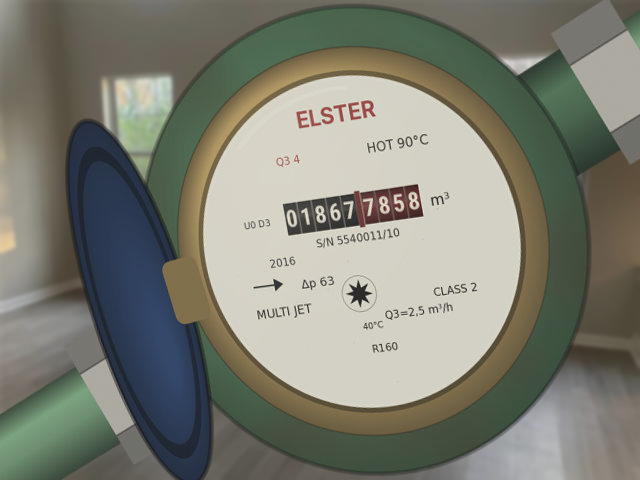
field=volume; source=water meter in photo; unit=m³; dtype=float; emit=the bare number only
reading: 1867.7858
